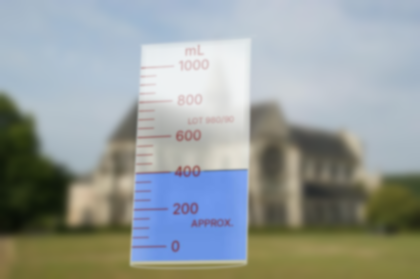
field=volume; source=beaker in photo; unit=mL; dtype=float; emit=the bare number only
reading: 400
